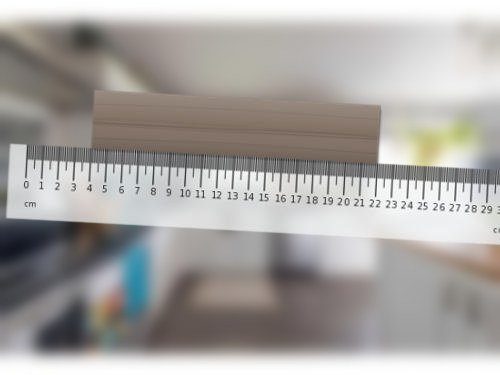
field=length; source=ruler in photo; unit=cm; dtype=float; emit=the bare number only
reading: 18
